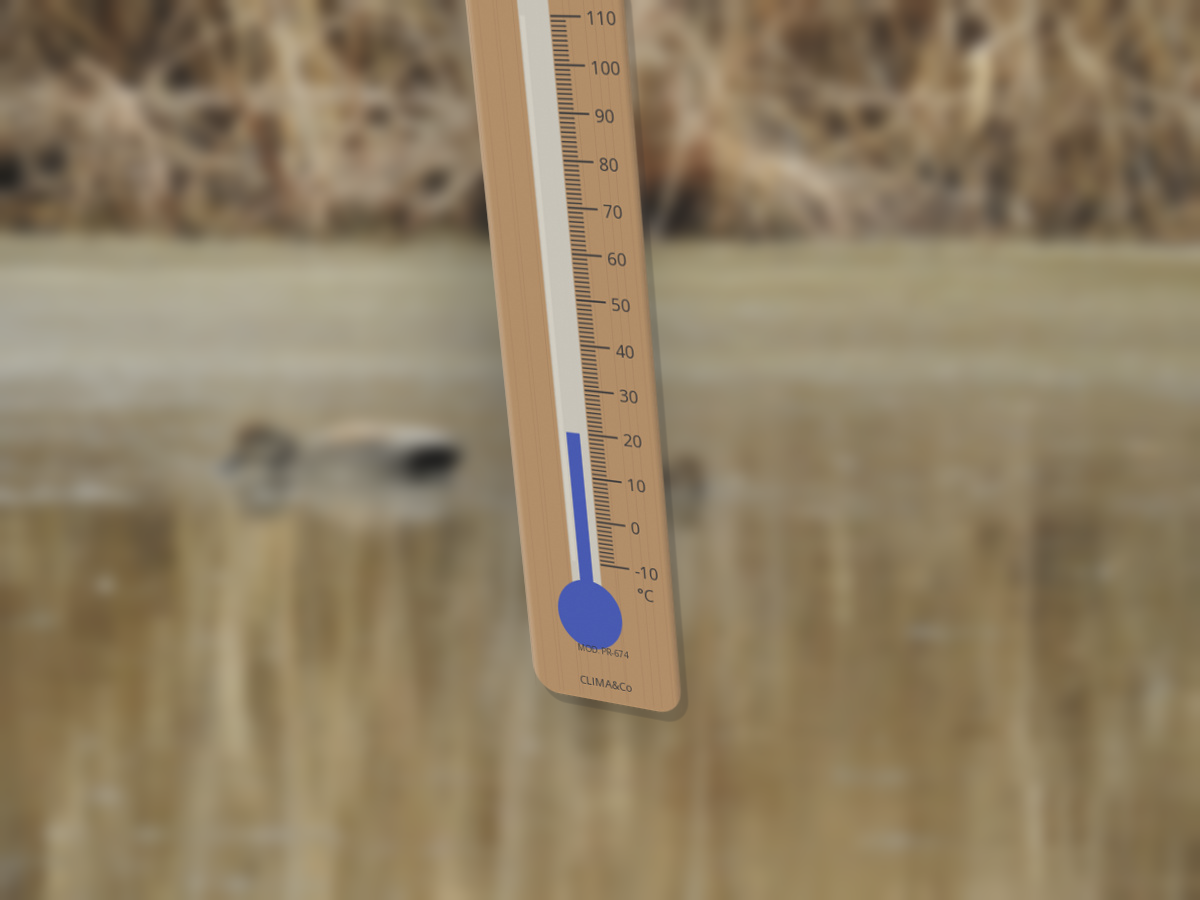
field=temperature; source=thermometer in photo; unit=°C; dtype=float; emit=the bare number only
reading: 20
